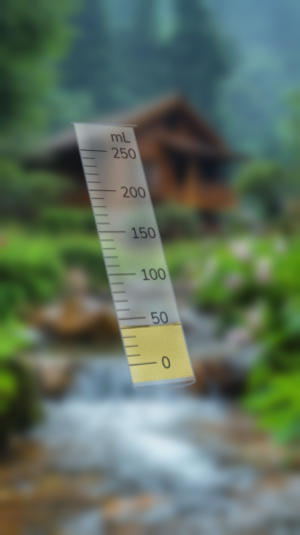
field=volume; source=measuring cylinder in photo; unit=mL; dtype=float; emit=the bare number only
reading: 40
